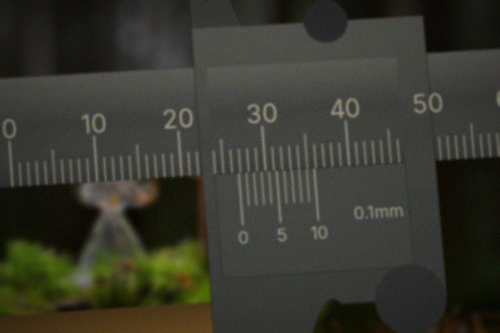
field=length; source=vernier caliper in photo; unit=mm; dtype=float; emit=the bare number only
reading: 26.8
